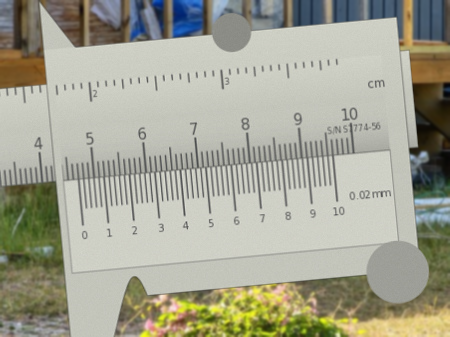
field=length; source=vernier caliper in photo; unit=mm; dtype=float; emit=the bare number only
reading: 47.0
